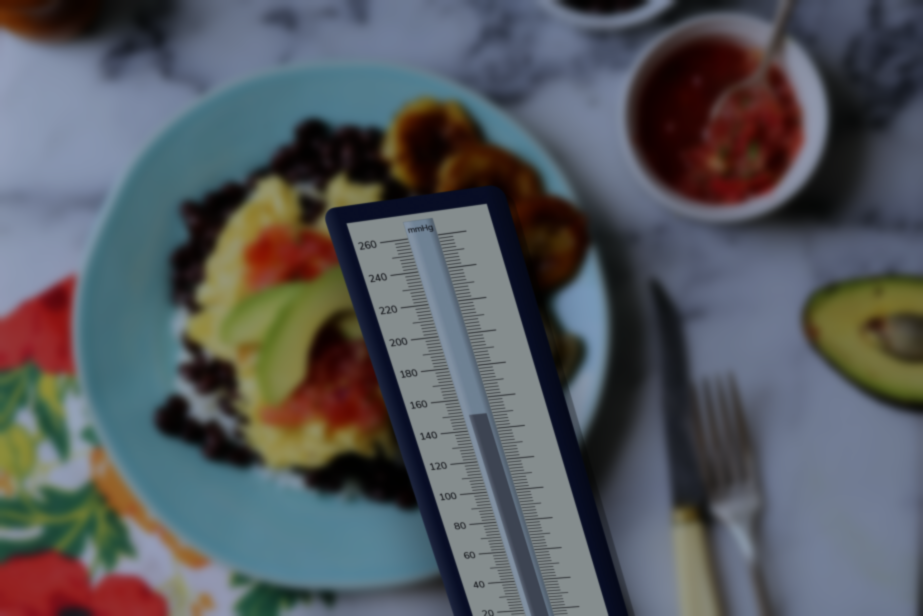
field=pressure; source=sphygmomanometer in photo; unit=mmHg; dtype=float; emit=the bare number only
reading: 150
